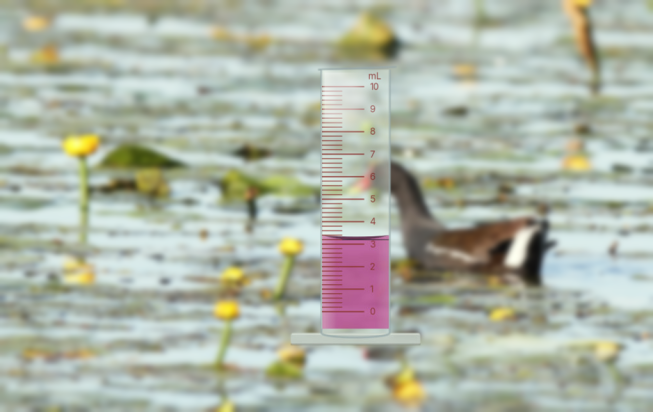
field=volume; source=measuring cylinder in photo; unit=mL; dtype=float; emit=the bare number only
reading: 3.2
